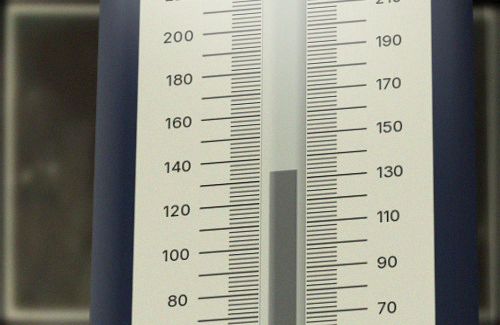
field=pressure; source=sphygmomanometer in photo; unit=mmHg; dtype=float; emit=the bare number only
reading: 134
